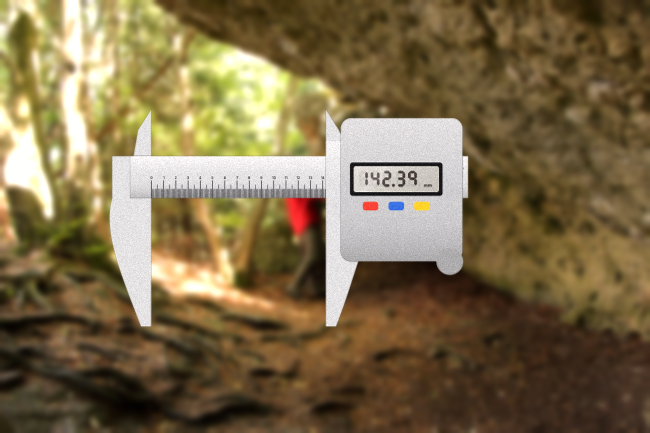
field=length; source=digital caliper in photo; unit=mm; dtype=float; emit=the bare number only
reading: 142.39
